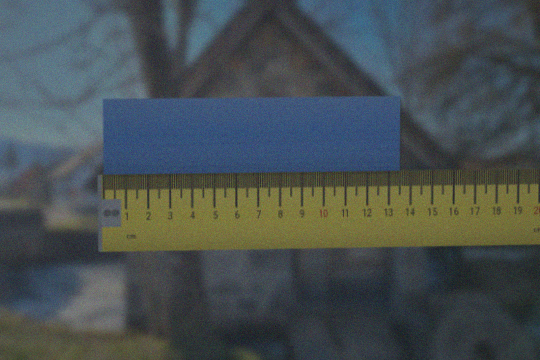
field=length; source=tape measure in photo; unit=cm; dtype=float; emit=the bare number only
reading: 13.5
